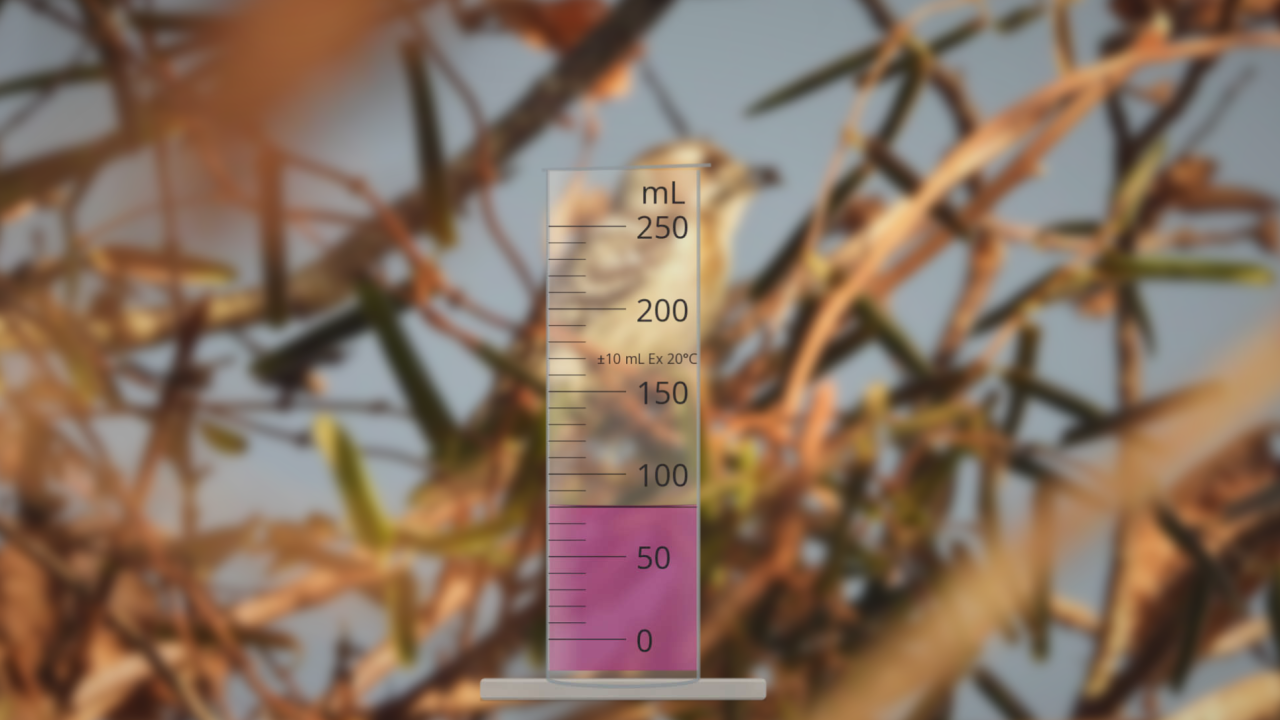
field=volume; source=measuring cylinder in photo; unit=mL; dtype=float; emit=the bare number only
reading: 80
